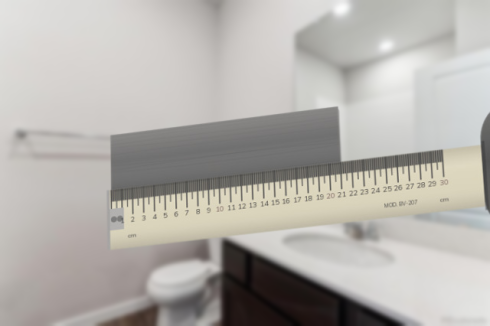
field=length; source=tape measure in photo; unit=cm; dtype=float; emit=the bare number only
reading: 21
